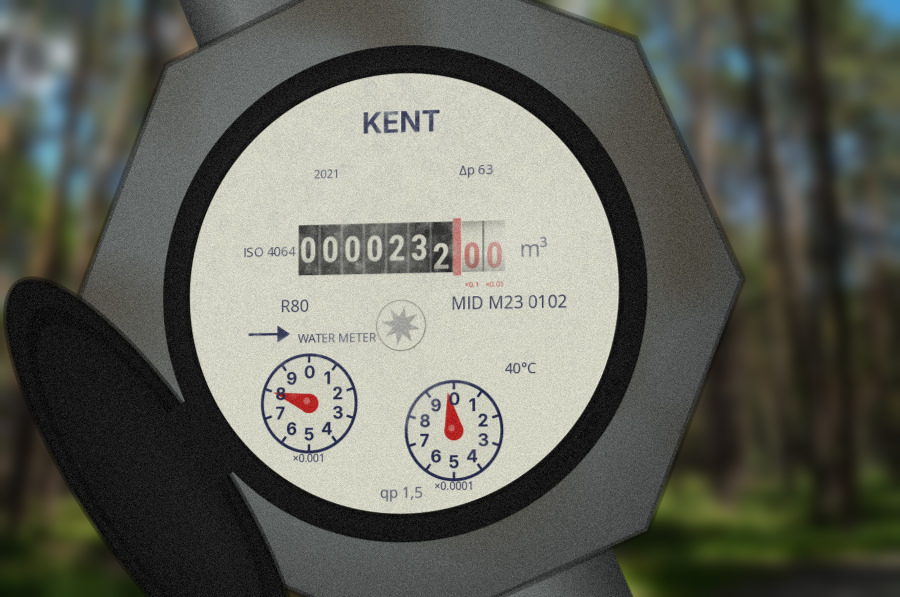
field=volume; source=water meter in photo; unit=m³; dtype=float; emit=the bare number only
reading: 231.9979
